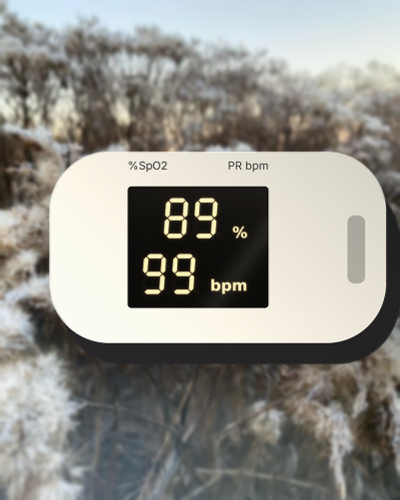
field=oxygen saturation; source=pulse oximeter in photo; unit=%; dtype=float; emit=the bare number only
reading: 89
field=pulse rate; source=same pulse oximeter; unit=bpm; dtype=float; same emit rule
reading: 99
